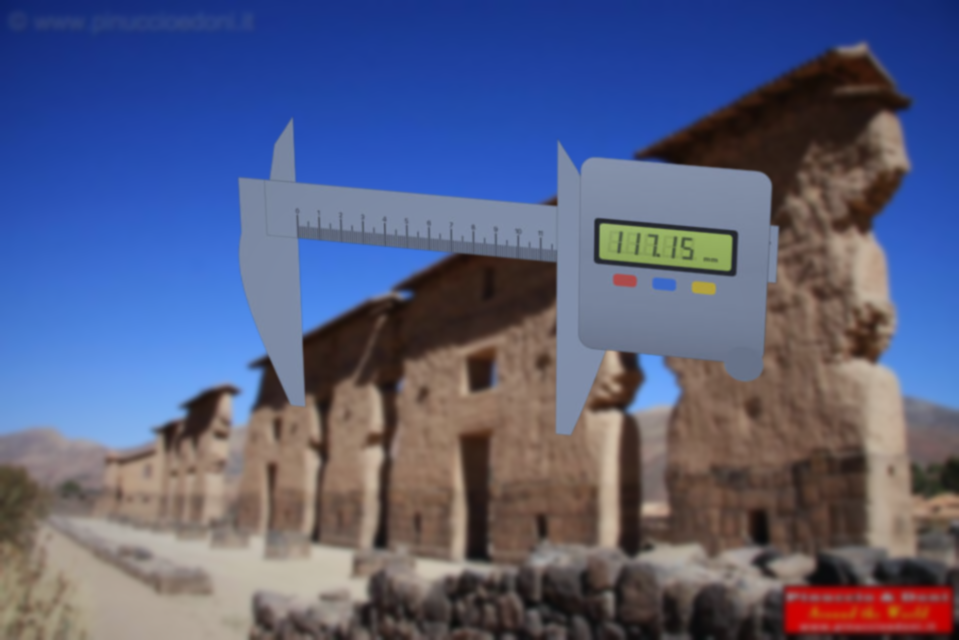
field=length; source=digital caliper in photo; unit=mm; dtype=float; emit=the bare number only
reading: 117.15
